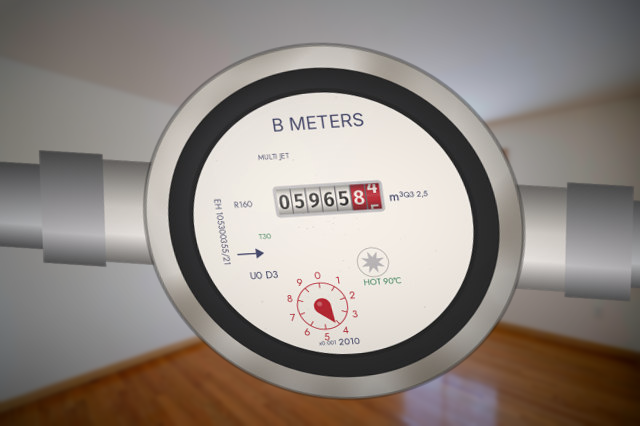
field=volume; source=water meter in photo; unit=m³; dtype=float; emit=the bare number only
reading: 5965.844
